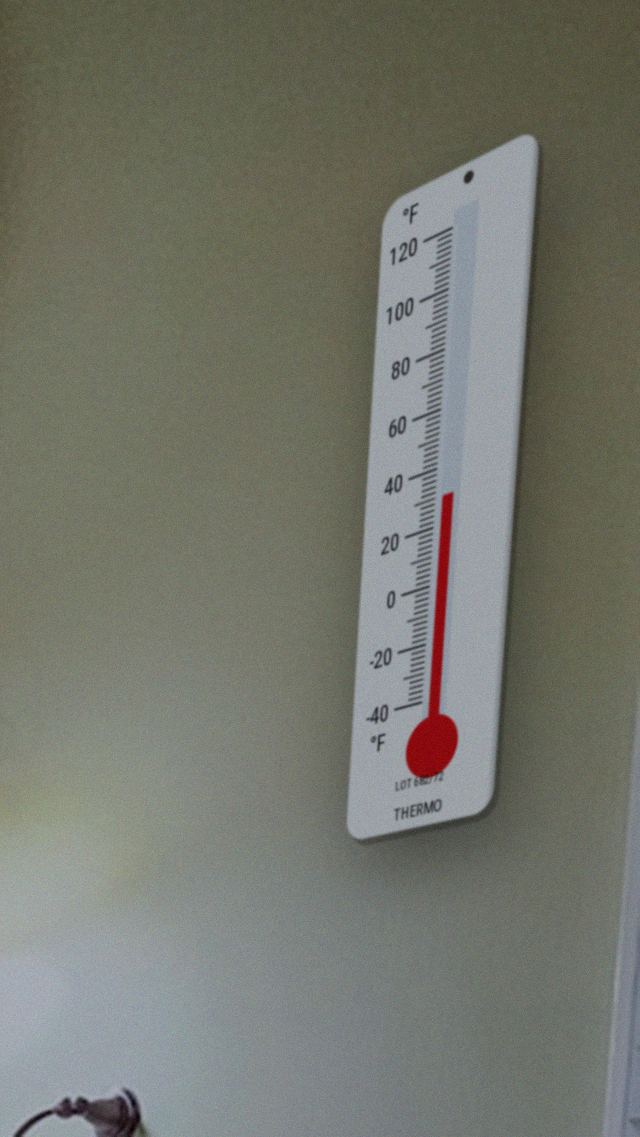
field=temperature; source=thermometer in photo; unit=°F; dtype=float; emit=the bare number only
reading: 30
